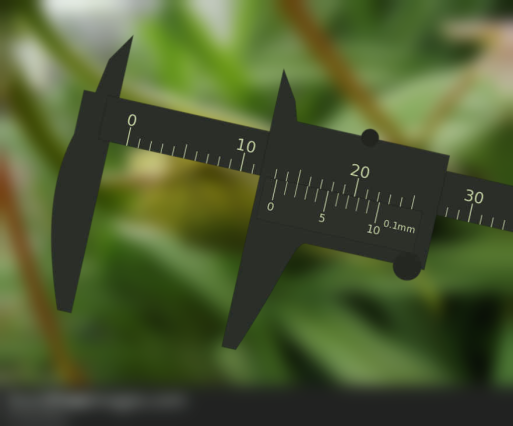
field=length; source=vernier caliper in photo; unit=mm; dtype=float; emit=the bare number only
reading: 13.2
